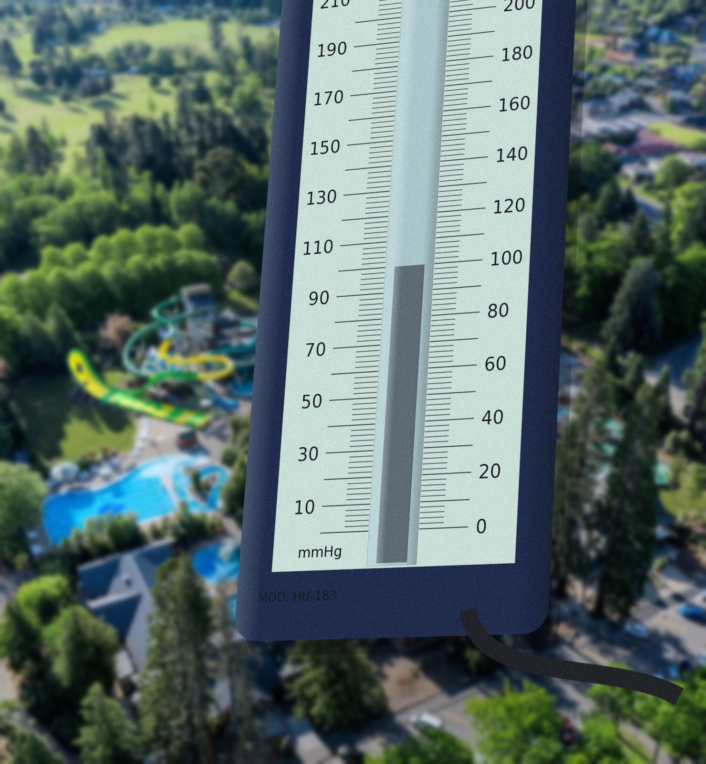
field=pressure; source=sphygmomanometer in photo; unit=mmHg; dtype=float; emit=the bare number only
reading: 100
